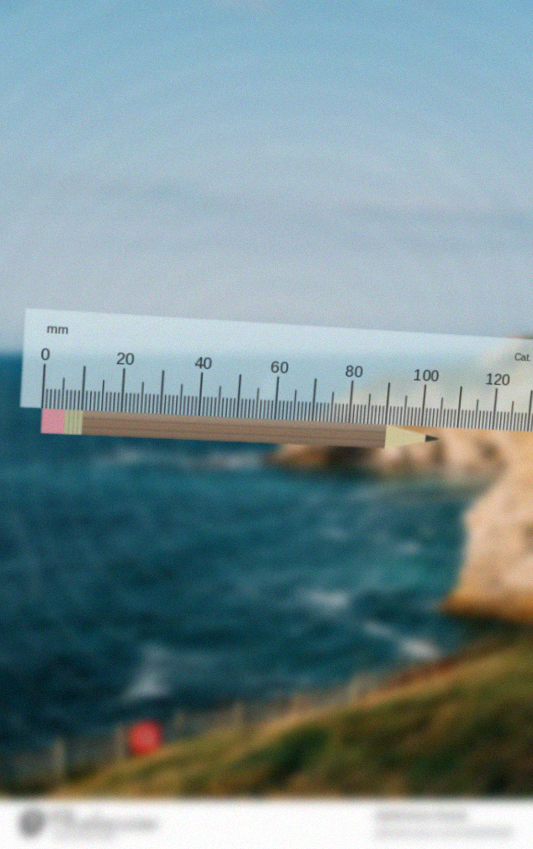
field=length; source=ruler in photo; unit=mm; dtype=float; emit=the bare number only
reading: 105
